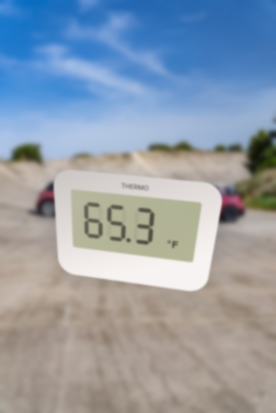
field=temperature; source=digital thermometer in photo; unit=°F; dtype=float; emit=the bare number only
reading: 65.3
